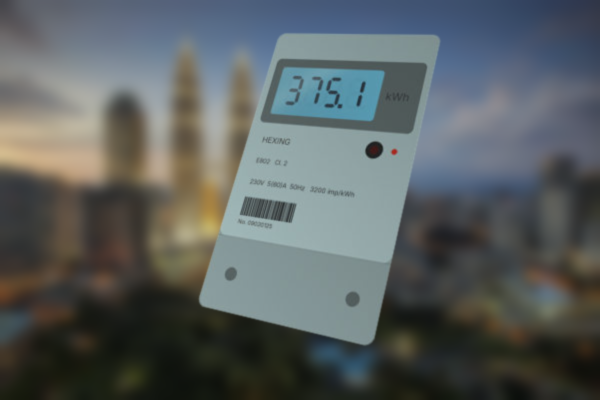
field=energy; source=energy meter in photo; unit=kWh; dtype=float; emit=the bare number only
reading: 375.1
